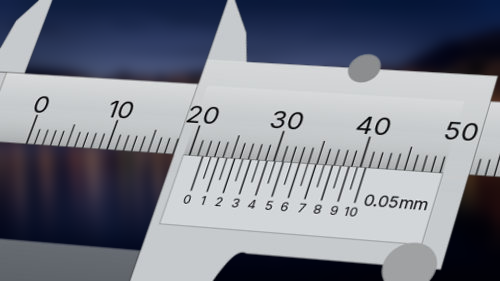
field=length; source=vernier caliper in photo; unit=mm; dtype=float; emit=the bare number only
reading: 21.6
